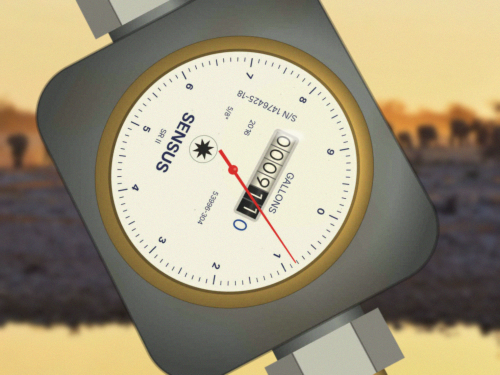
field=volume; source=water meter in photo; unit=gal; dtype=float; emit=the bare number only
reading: 9110.8
